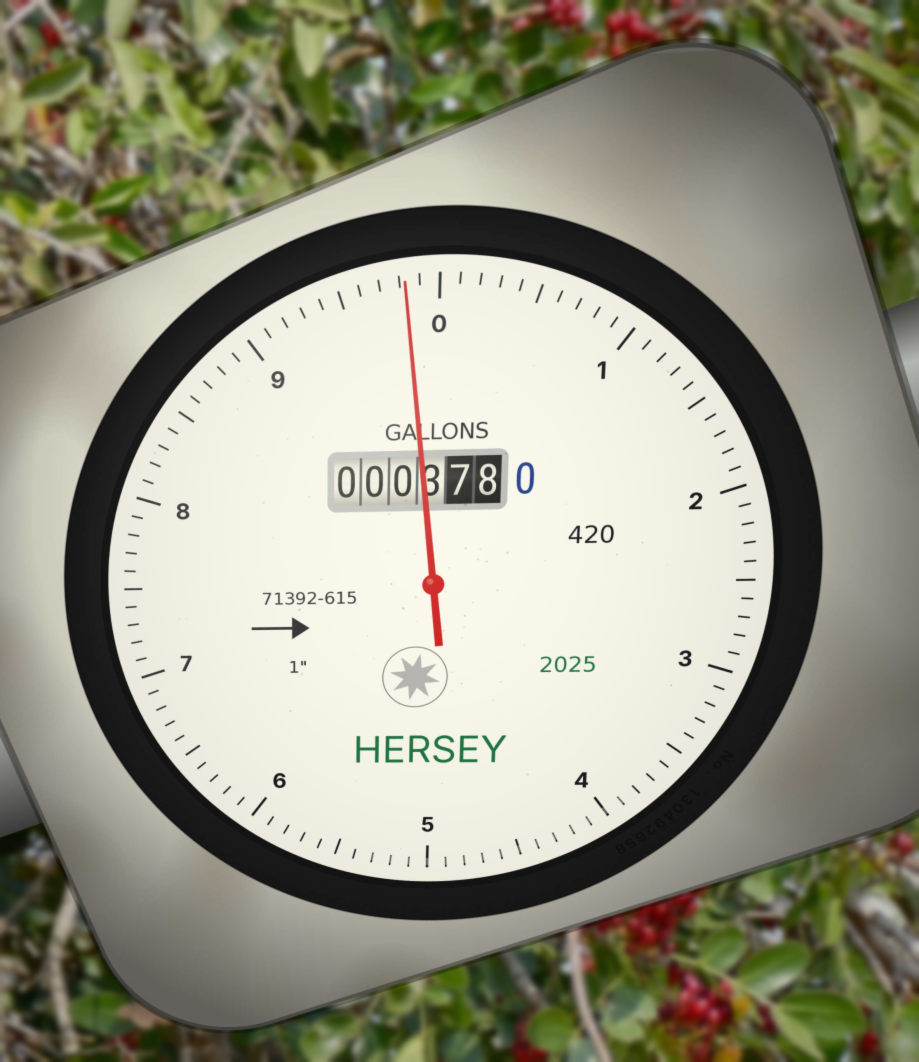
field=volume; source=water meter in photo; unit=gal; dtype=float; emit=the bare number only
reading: 3779.8
